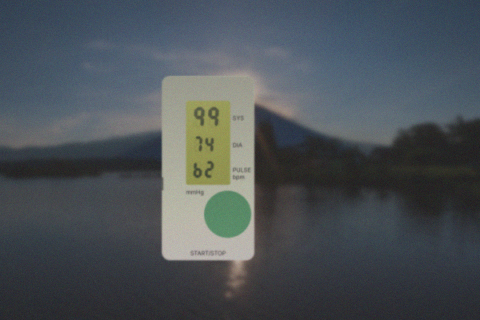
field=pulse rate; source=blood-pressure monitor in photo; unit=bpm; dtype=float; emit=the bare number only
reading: 62
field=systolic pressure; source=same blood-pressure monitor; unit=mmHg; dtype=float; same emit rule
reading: 99
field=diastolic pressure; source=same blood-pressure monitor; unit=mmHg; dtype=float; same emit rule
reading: 74
